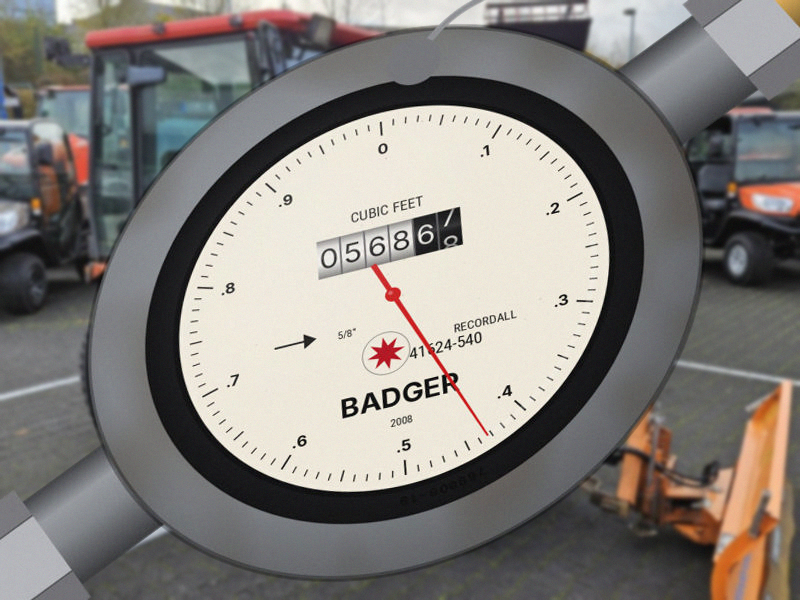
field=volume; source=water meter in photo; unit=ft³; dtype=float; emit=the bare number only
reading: 56867.43
